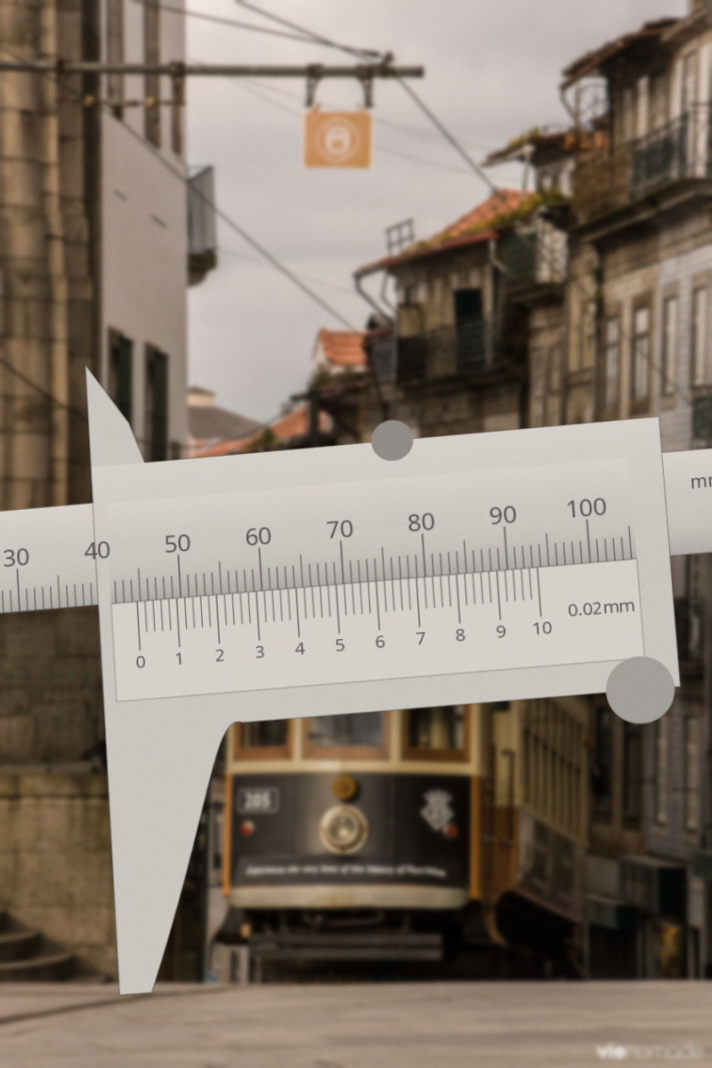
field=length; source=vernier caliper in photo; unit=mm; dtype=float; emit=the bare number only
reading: 44.6
